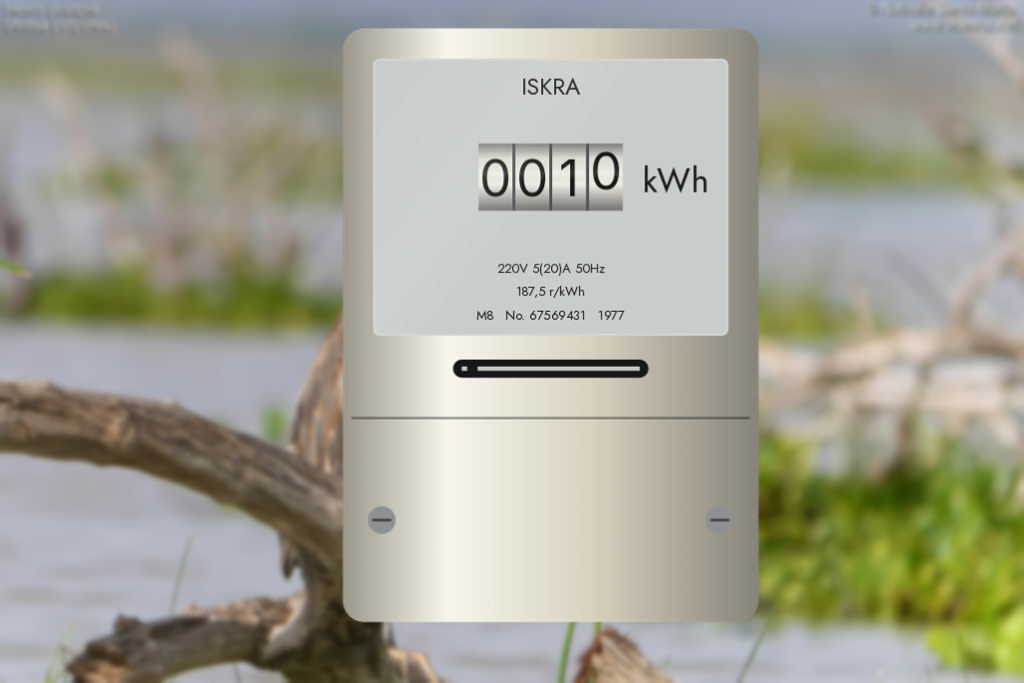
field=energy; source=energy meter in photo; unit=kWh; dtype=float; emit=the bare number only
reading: 10
